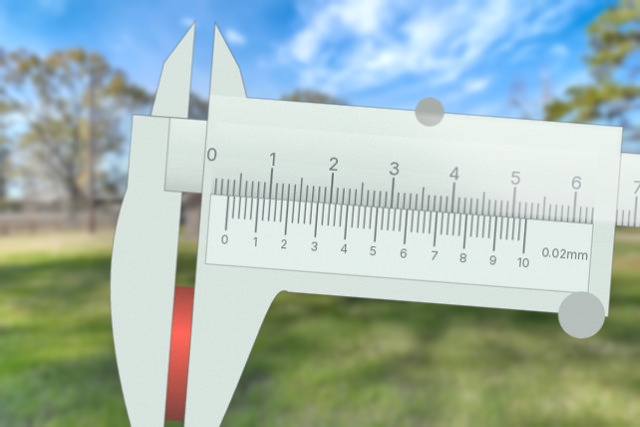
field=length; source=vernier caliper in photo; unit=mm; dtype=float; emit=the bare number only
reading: 3.2
